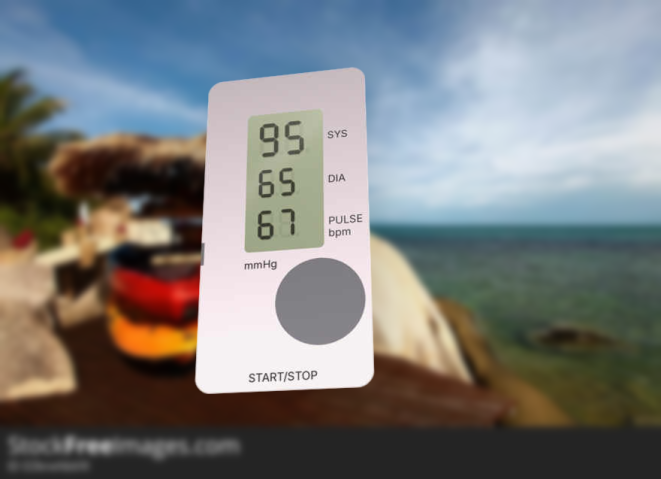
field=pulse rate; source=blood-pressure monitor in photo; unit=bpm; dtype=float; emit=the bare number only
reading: 67
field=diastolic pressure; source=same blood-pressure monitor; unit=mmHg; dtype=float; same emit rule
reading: 65
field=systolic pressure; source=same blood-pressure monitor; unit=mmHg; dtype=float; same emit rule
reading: 95
